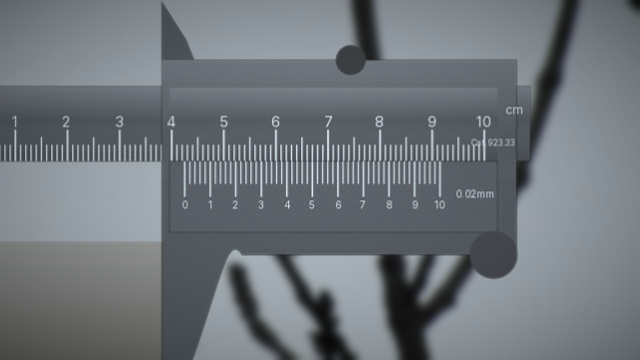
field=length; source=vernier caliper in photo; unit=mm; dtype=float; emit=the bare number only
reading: 42.5
